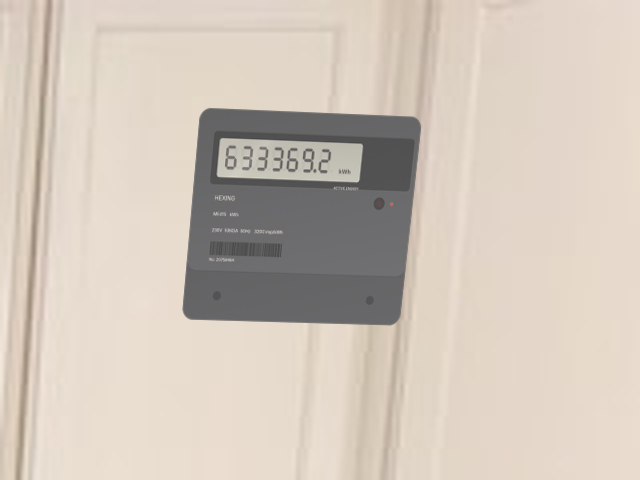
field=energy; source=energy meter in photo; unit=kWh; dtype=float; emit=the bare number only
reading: 633369.2
